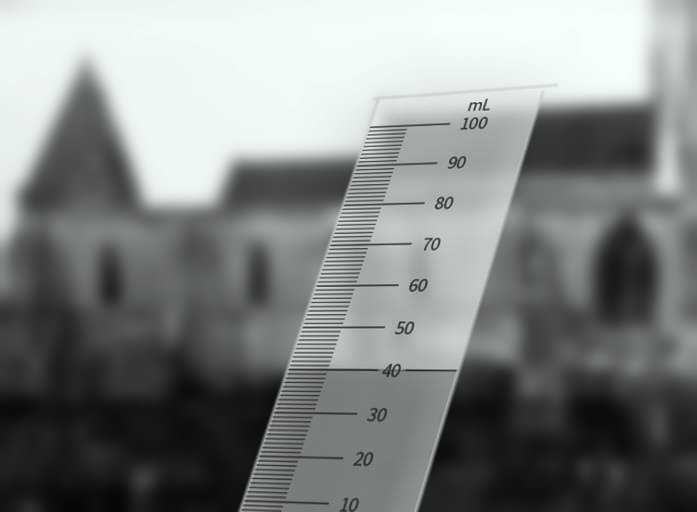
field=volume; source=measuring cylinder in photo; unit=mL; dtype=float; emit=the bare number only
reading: 40
